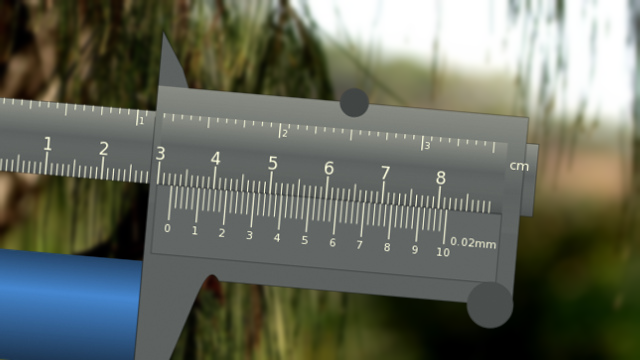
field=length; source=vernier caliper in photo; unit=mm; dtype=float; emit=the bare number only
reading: 32.5
